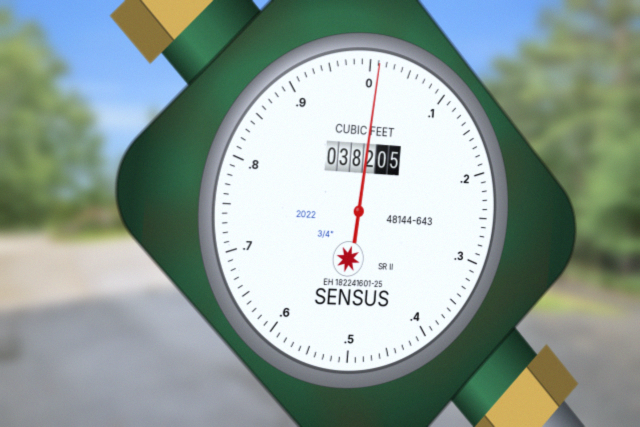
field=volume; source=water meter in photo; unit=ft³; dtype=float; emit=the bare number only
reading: 38205.01
